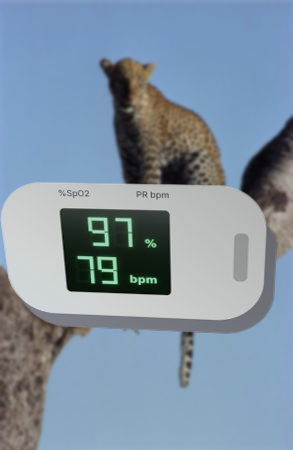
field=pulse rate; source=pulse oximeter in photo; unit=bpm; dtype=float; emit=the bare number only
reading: 79
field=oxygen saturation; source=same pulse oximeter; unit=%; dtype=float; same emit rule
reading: 97
